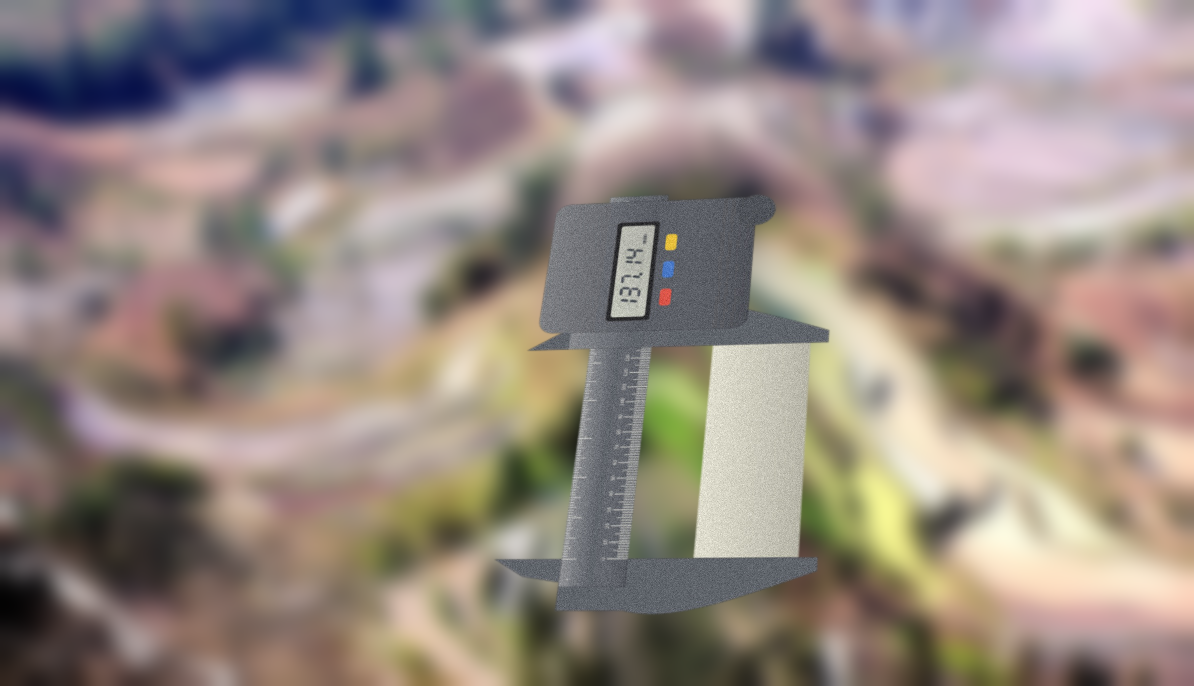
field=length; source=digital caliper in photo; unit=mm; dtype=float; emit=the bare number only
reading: 137.14
